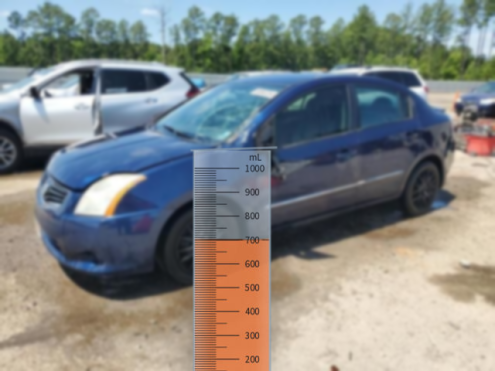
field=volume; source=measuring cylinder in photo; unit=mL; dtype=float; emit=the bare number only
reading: 700
